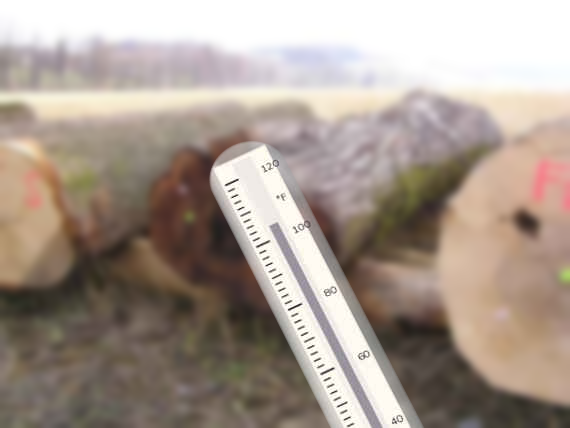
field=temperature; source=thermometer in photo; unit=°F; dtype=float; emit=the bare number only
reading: 104
